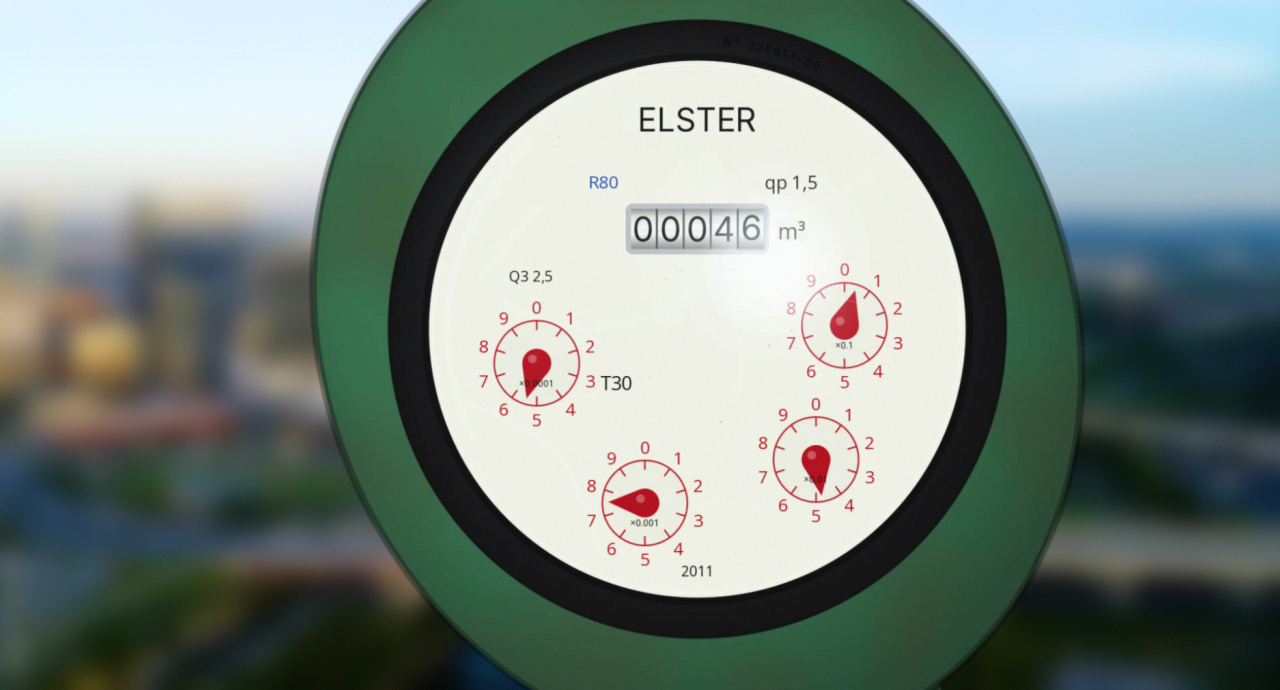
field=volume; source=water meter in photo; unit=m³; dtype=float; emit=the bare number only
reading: 46.0475
